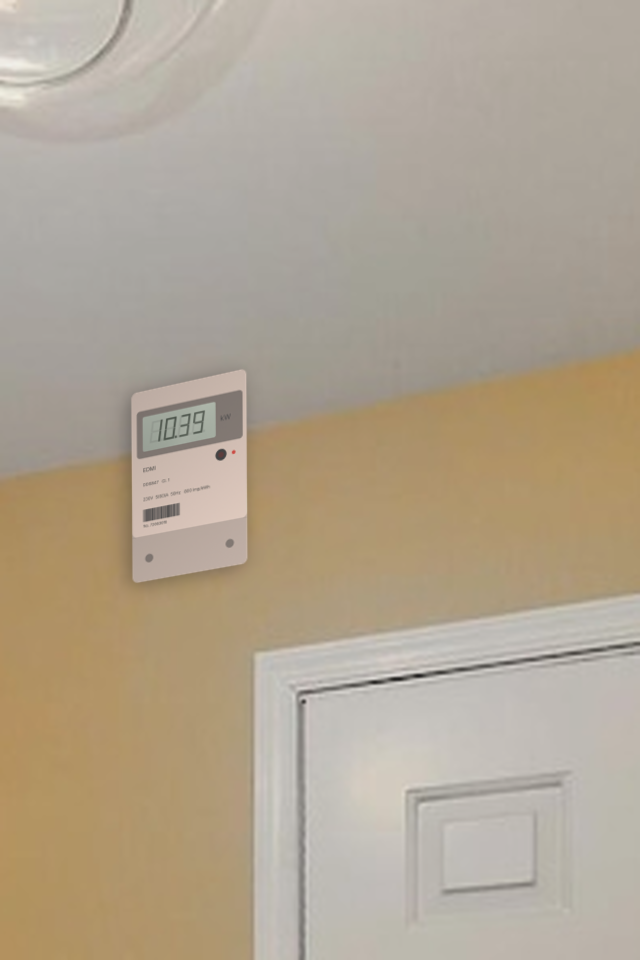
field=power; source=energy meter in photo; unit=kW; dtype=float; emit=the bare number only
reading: 10.39
